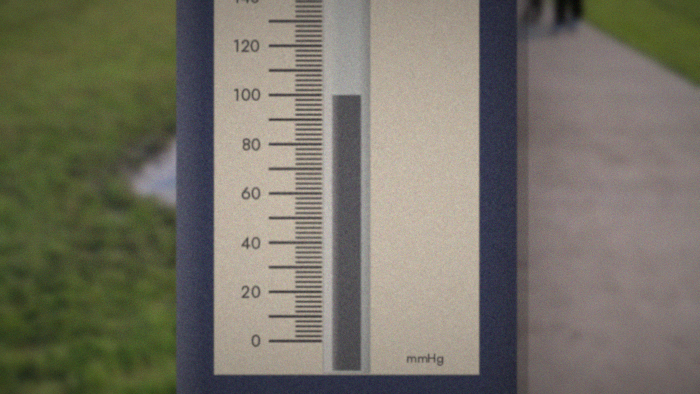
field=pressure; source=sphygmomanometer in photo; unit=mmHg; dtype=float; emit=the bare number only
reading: 100
